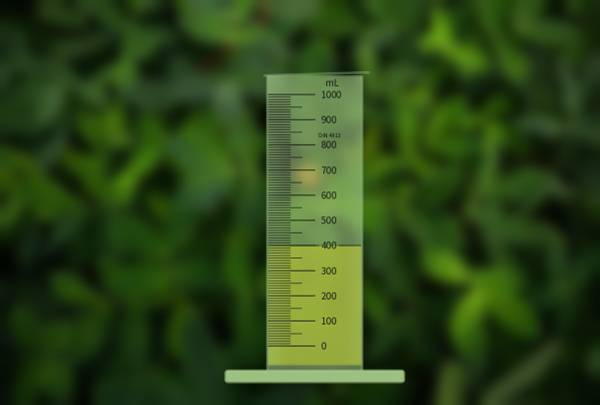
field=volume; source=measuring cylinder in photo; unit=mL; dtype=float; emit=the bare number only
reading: 400
